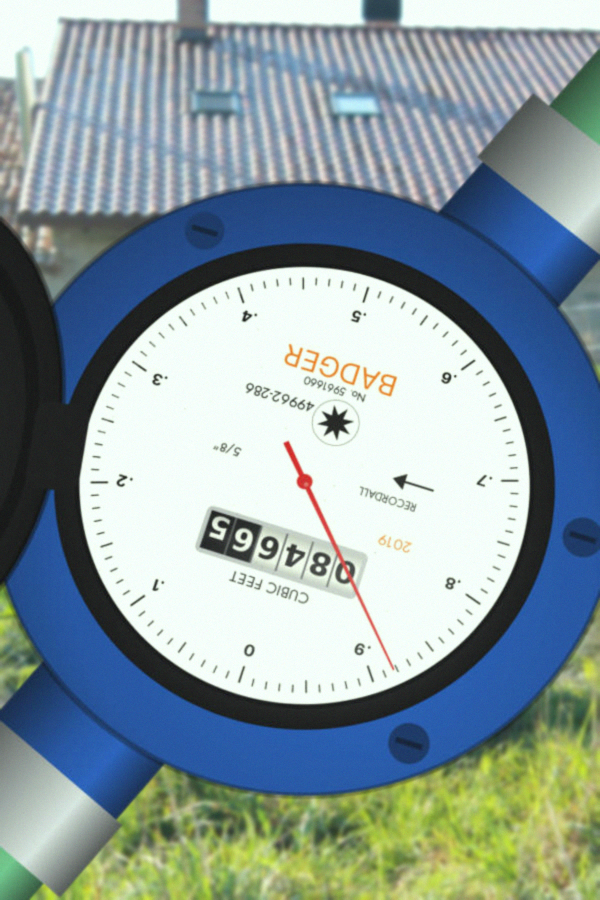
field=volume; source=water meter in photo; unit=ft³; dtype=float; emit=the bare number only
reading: 84664.88
